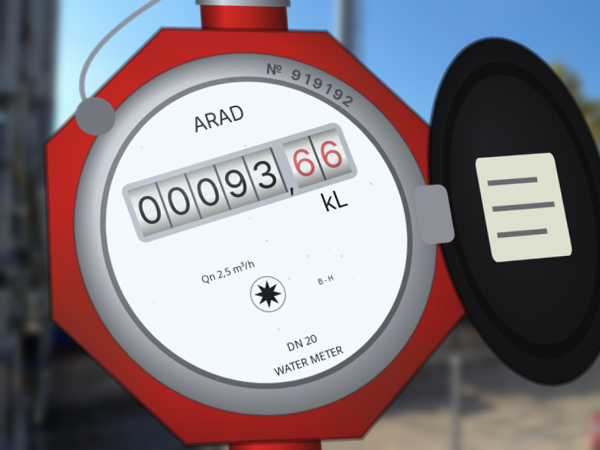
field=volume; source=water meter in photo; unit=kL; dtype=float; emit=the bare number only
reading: 93.66
